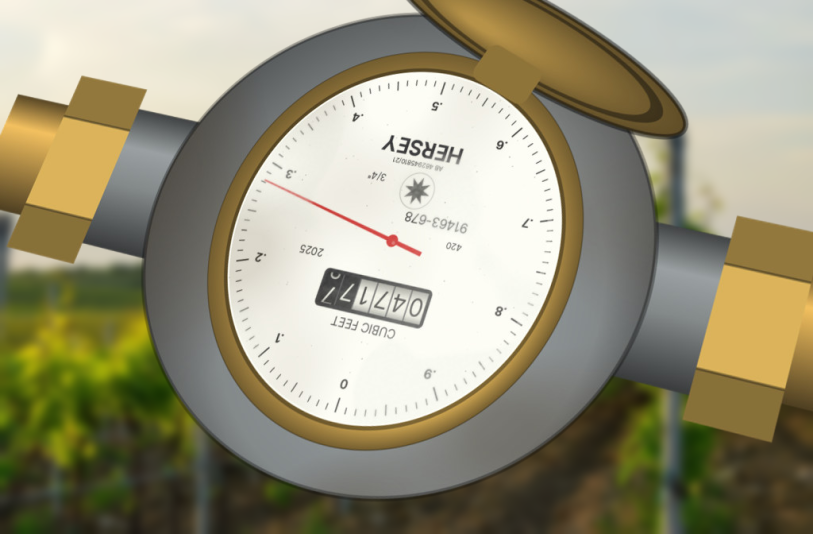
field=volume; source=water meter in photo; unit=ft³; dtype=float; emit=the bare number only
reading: 47177.28
